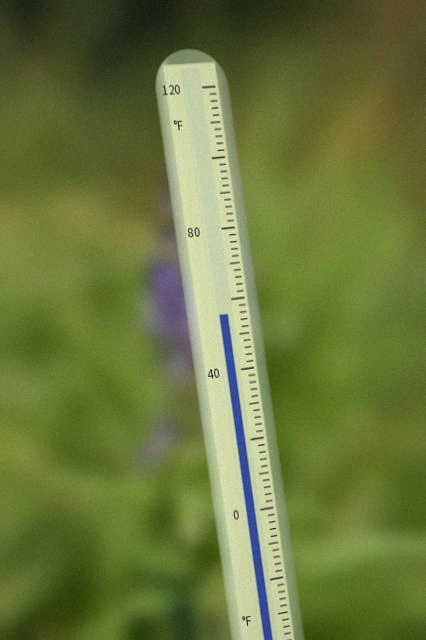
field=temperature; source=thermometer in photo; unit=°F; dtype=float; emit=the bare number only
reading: 56
